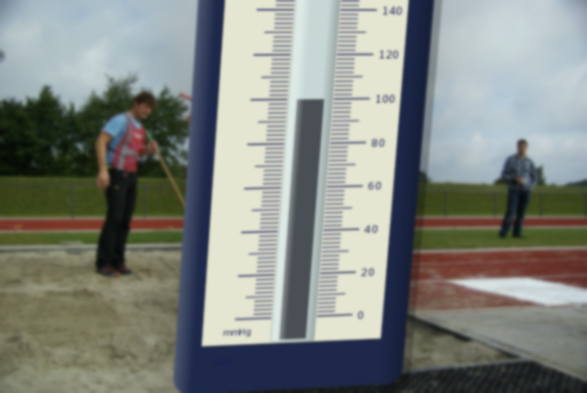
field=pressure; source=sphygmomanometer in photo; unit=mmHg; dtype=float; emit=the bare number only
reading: 100
